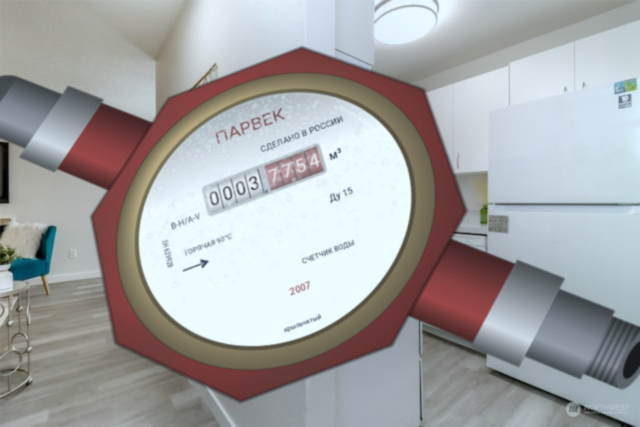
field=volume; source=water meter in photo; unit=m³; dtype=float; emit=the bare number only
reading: 3.7754
